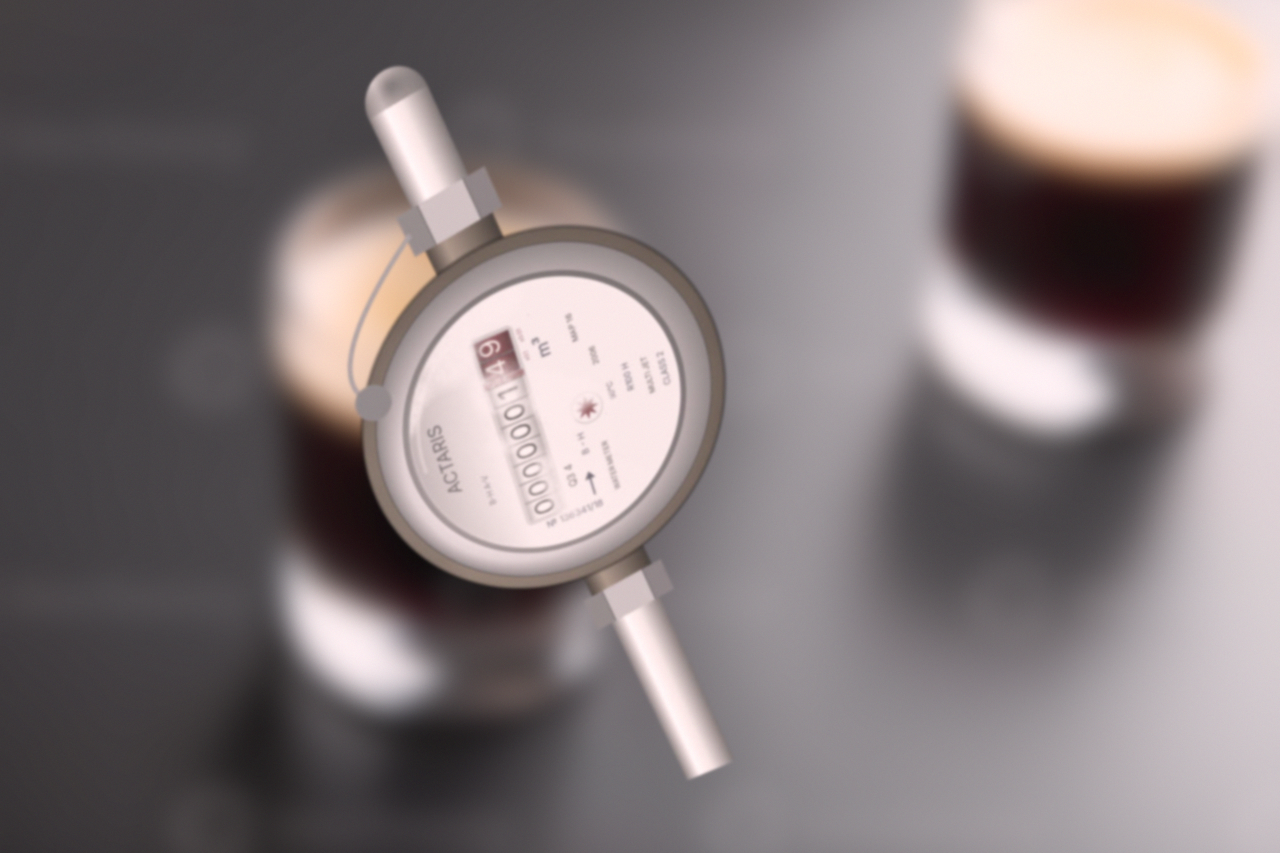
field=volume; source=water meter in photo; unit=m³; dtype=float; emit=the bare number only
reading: 1.49
